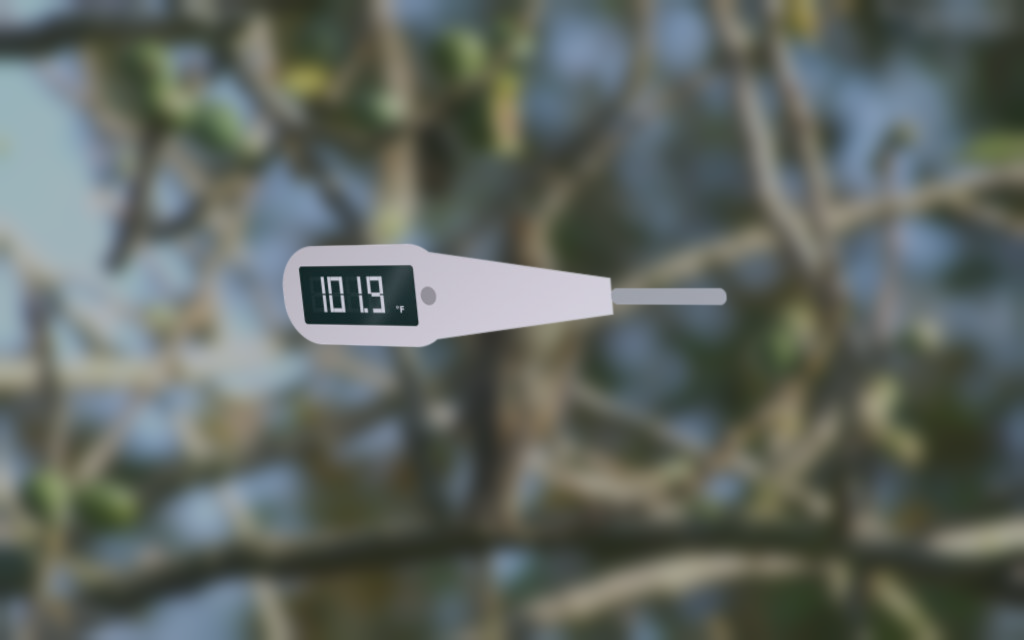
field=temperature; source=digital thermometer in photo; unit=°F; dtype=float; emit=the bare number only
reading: 101.9
